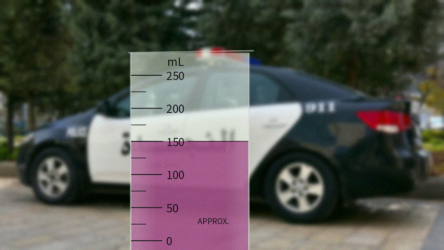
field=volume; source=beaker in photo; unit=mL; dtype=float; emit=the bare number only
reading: 150
